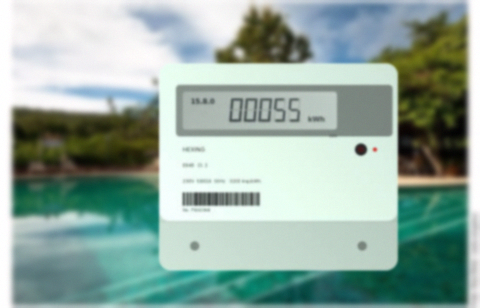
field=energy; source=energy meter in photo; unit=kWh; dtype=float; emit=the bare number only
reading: 55
